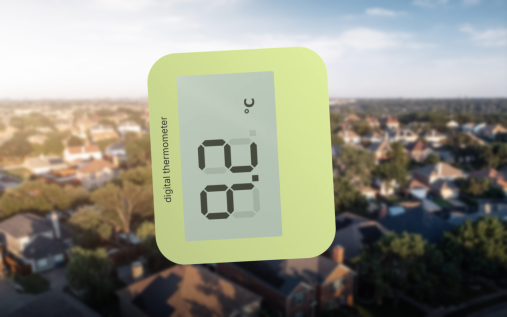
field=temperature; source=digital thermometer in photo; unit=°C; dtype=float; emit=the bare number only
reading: 9.2
